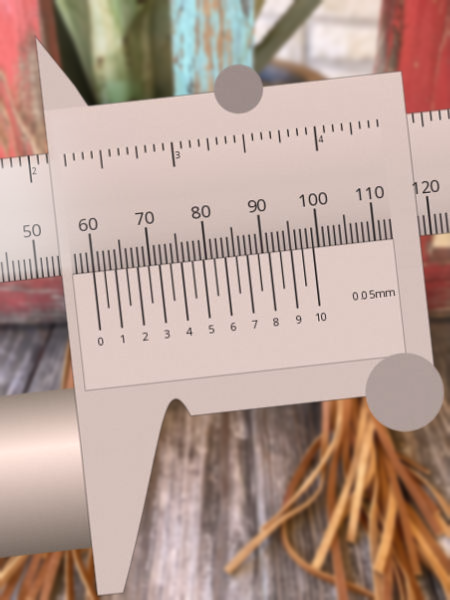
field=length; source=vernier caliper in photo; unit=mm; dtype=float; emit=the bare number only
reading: 60.0
